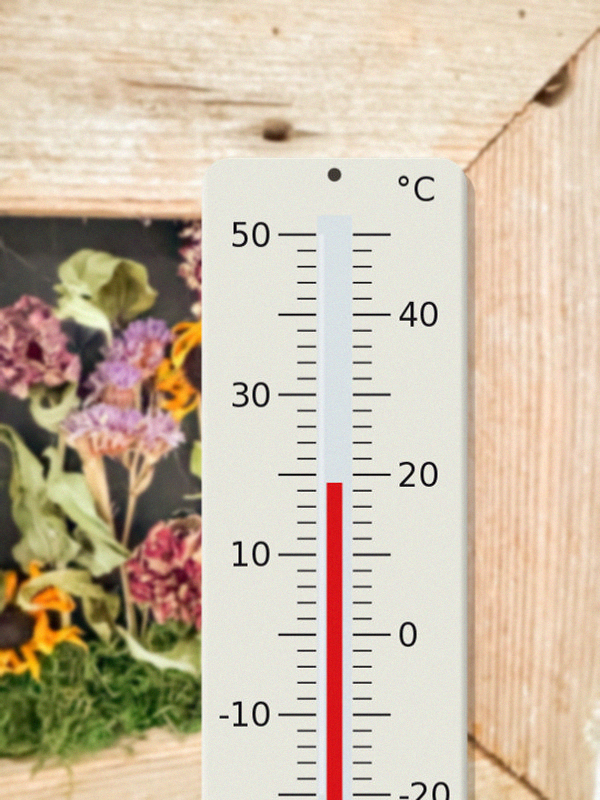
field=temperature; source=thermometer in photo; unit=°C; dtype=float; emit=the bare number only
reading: 19
